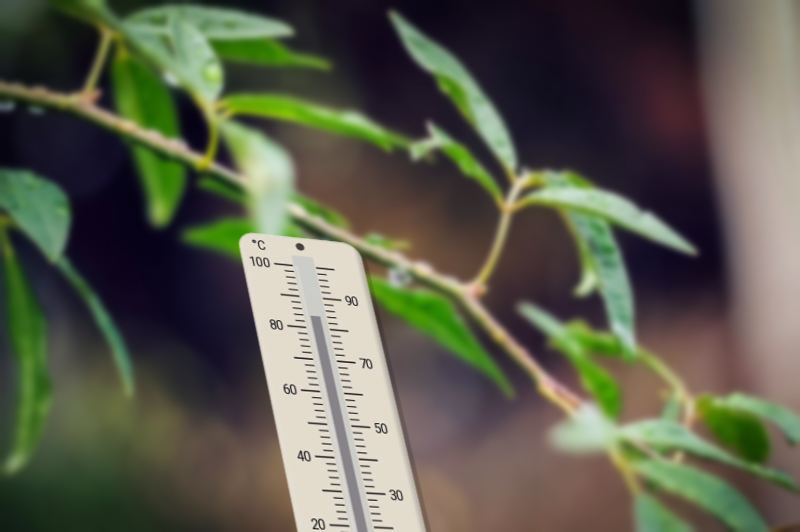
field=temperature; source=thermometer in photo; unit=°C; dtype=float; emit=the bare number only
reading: 84
